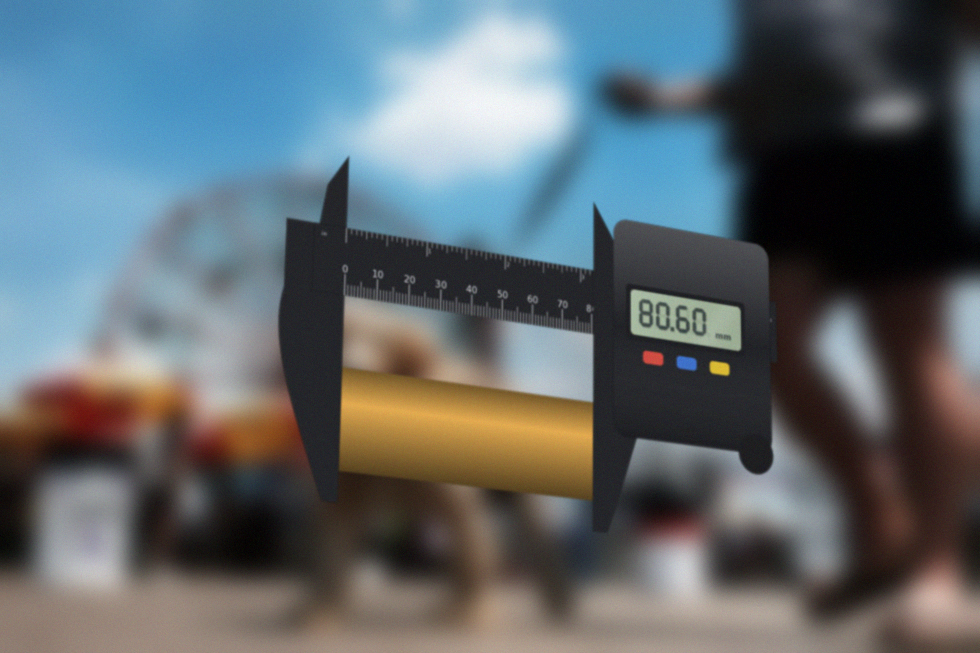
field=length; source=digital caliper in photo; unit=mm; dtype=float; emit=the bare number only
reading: 80.60
